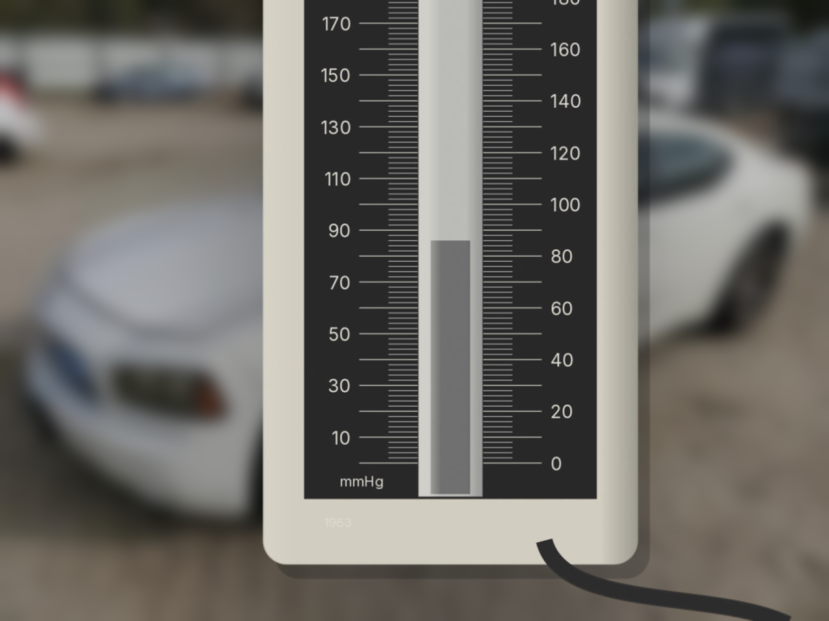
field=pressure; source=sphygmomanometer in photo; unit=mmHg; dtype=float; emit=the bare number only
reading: 86
